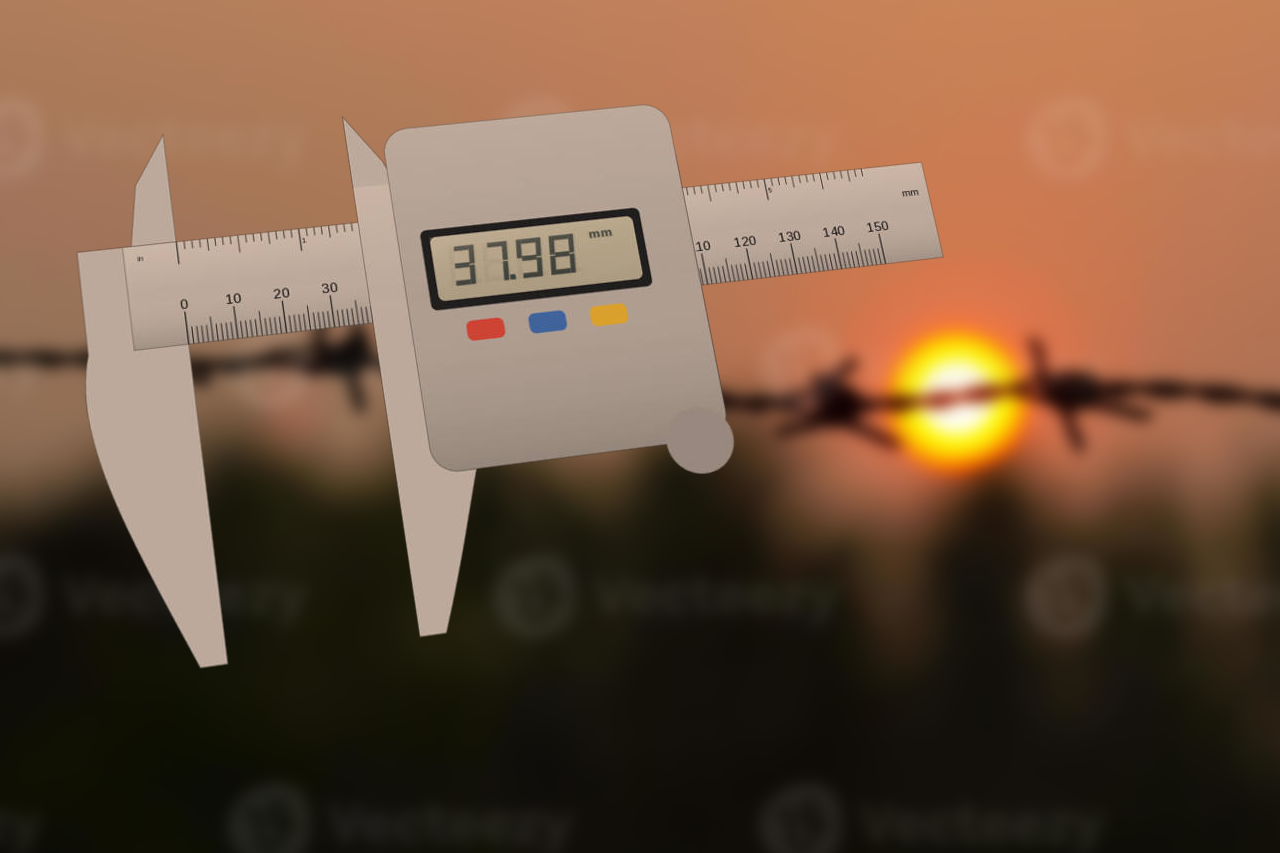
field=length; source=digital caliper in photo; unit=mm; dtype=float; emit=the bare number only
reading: 37.98
